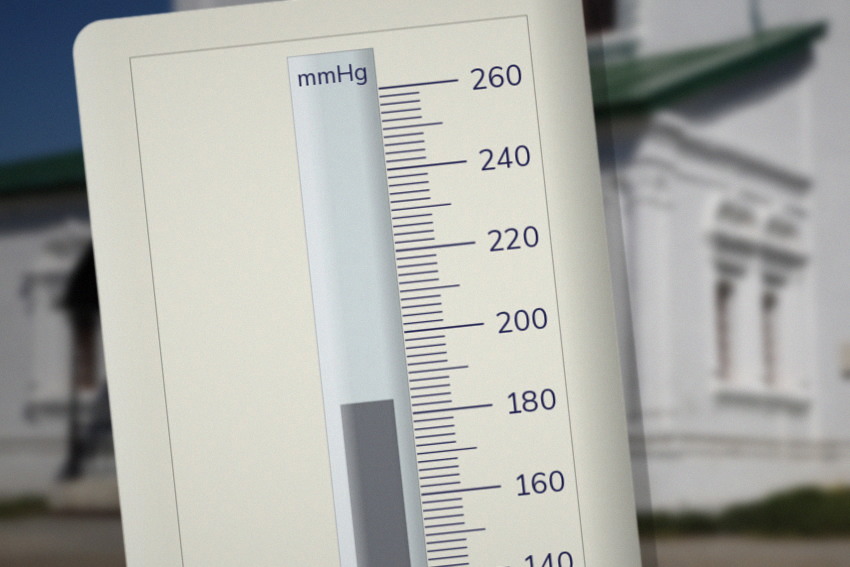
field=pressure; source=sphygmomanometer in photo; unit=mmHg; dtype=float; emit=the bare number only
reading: 184
